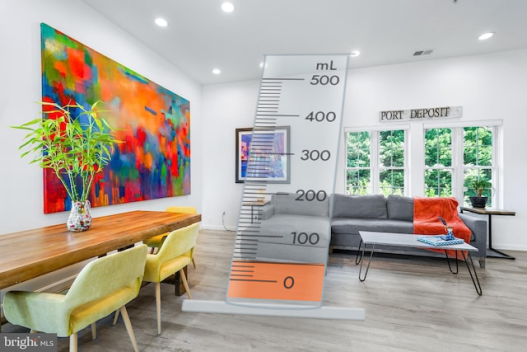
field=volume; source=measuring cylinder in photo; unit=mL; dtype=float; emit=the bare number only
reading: 40
